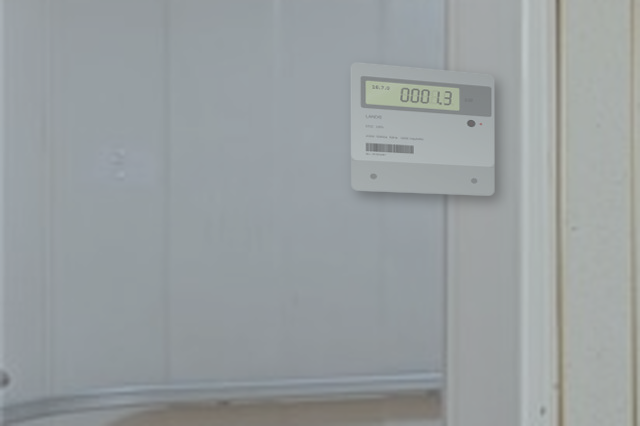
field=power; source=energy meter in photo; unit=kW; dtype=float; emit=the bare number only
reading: 1.3
